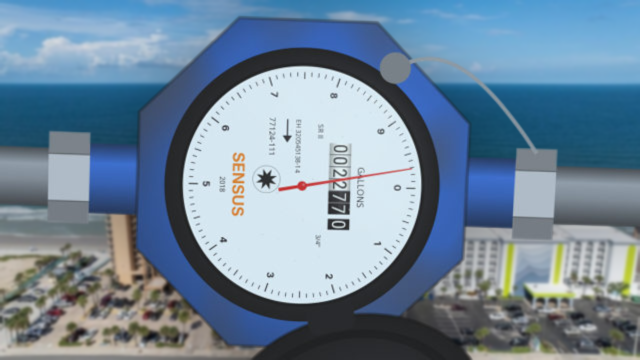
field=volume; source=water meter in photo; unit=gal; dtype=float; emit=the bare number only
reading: 22769.7
